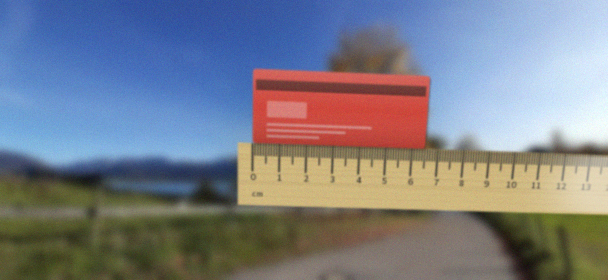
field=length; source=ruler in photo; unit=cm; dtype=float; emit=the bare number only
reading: 6.5
